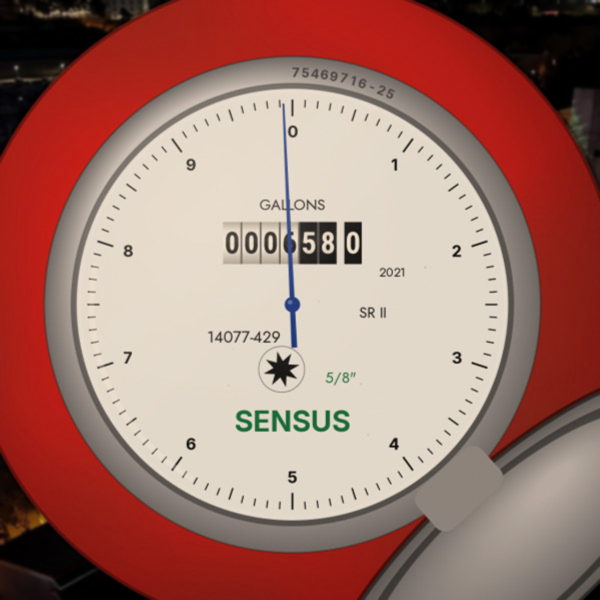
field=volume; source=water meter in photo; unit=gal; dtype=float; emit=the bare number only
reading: 6579.9
